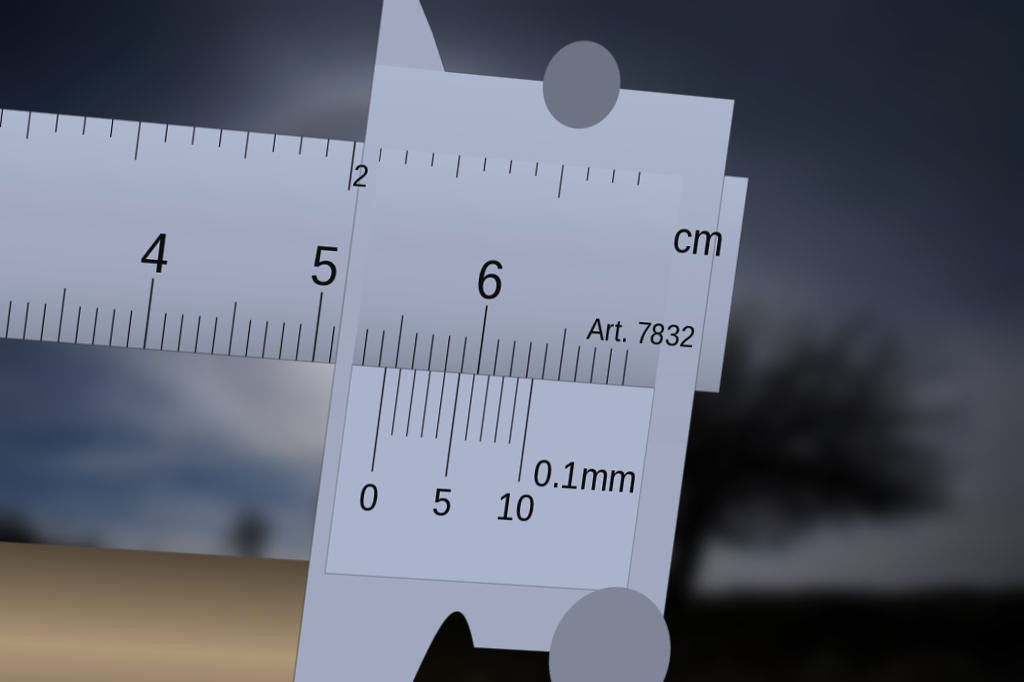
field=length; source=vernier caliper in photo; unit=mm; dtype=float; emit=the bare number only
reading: 54.4
